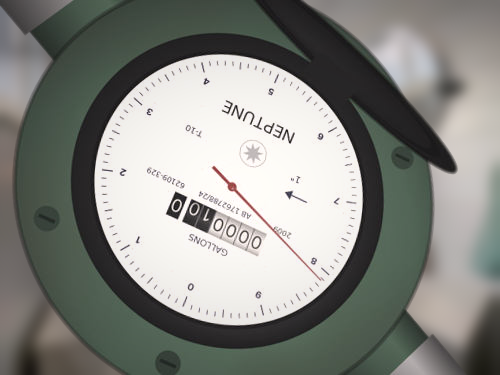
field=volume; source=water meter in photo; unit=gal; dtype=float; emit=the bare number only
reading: 98.1
